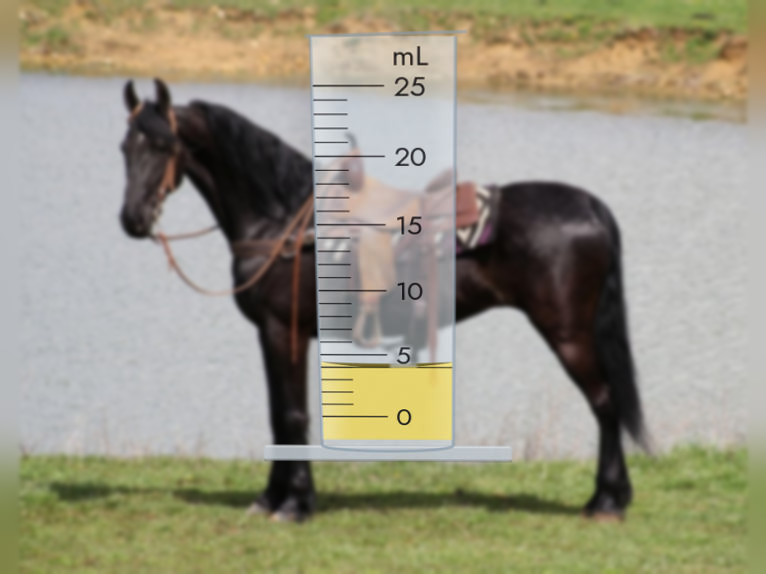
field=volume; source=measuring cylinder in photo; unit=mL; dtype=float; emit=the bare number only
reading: 4
